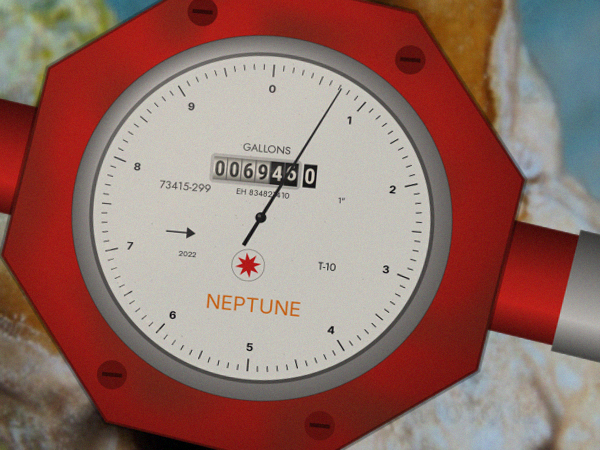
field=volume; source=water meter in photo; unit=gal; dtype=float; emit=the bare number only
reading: 69460.7
